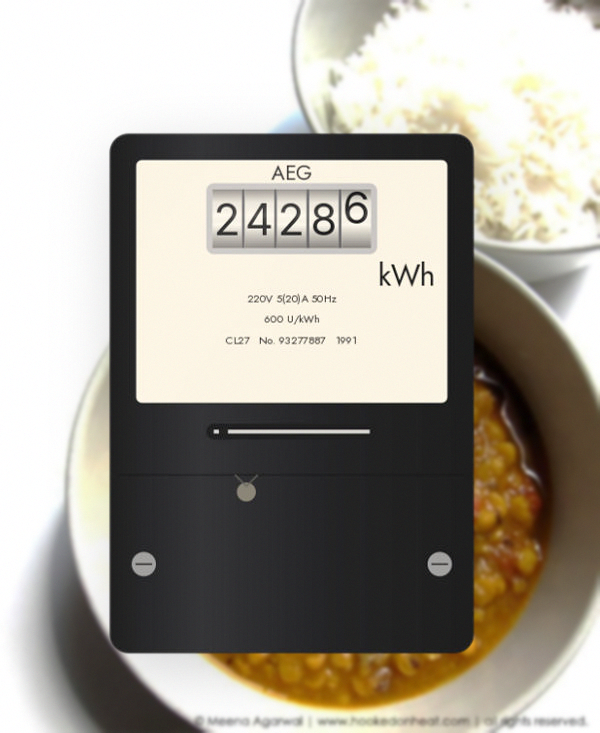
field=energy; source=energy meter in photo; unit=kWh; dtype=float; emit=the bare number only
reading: 24286
